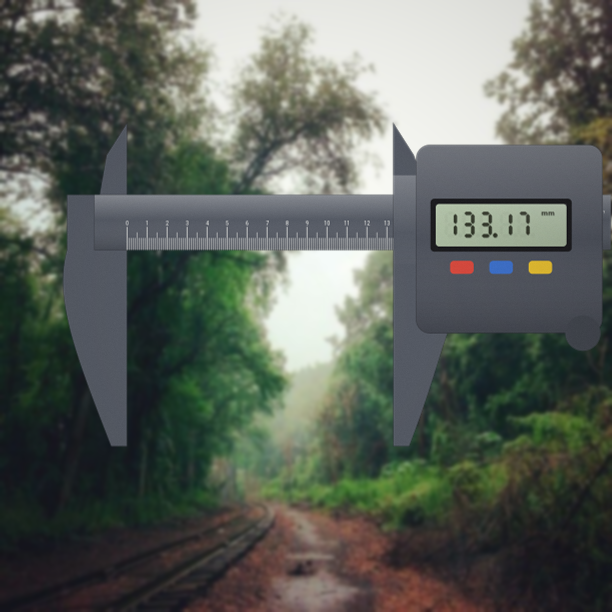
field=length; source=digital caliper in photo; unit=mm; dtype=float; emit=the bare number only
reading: 133.17
